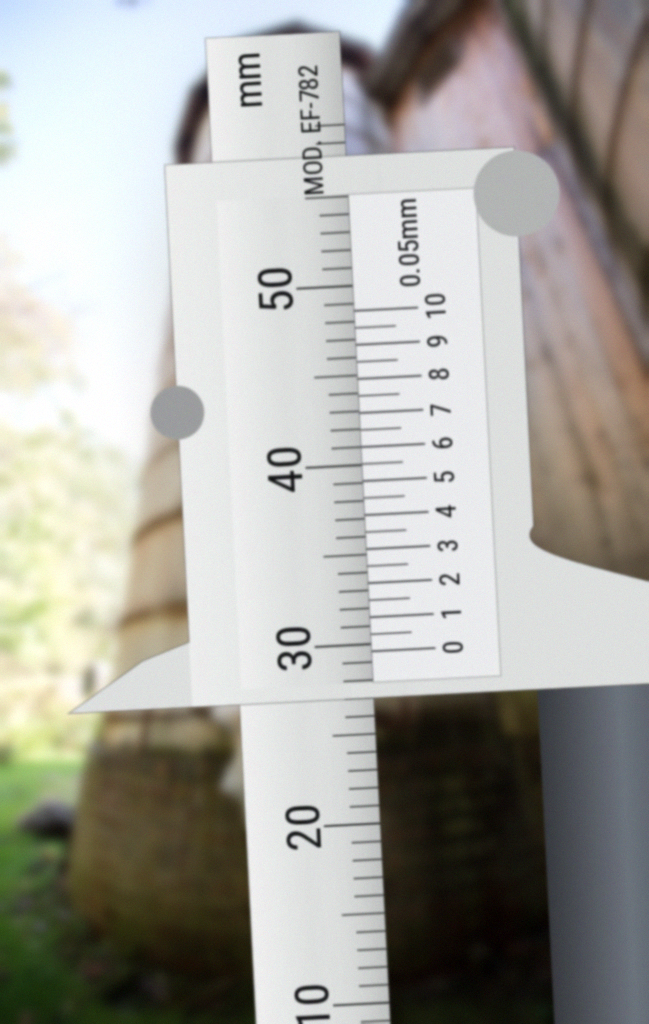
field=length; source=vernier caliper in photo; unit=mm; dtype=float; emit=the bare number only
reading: 29.6
